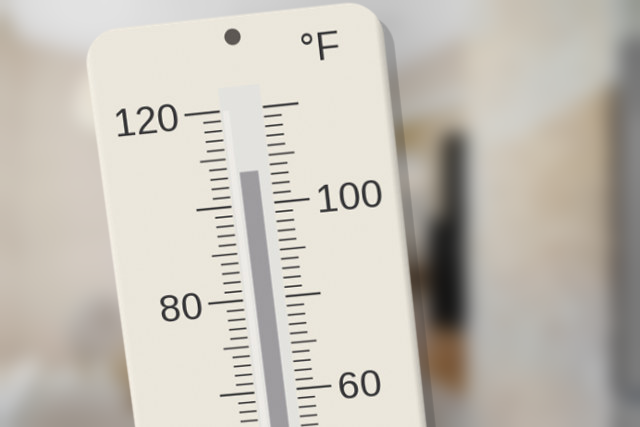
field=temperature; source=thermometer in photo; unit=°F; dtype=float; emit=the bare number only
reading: 107
